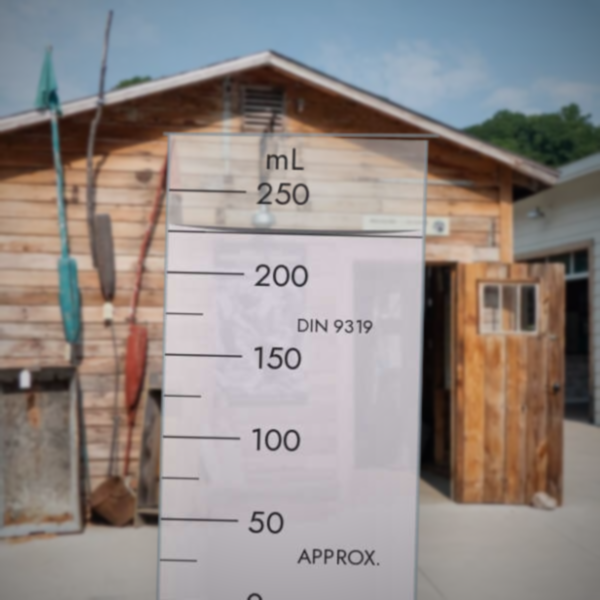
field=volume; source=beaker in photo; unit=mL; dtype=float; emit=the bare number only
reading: 225
